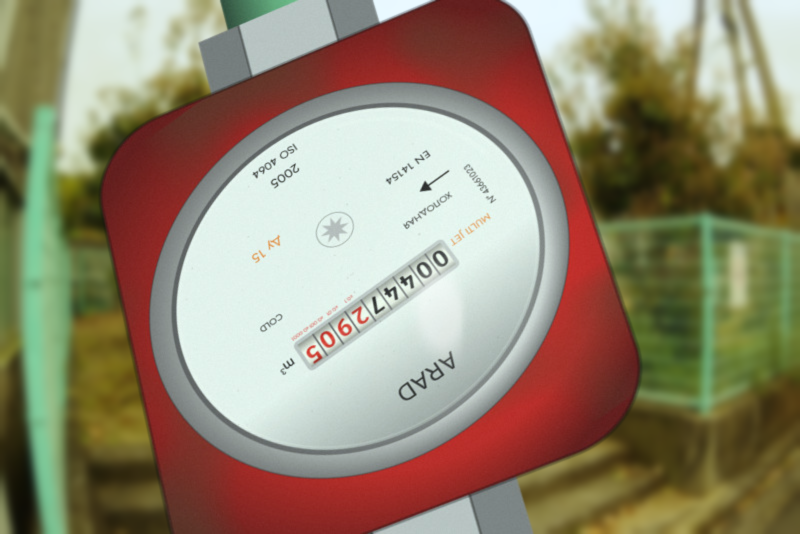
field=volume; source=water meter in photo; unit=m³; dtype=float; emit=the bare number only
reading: 447.2905
